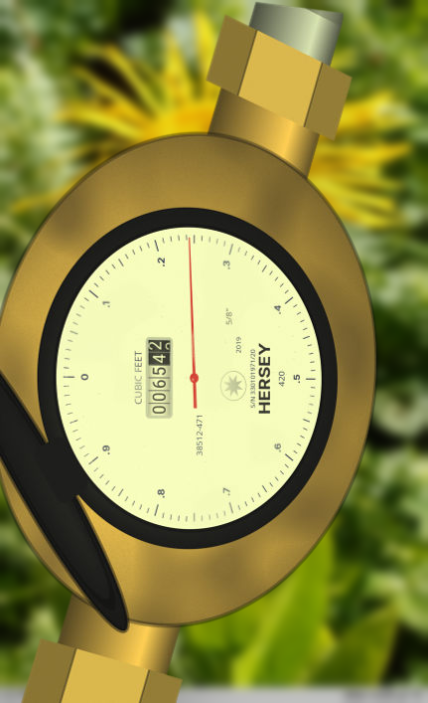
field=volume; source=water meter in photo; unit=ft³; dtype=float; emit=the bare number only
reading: 6542.24
